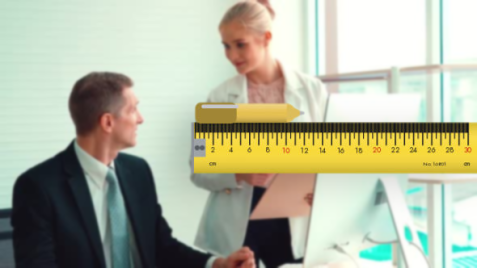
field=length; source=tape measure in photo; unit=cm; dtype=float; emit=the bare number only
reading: 12
